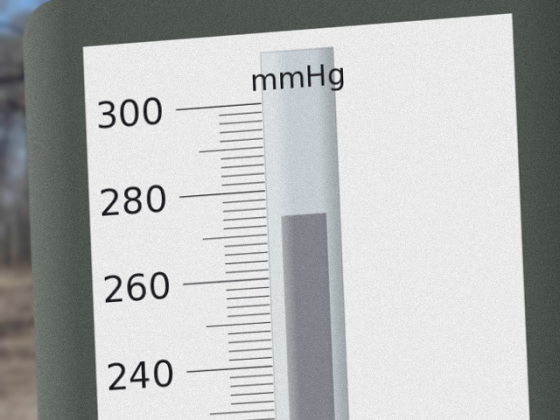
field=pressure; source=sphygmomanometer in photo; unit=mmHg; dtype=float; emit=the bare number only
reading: 274
